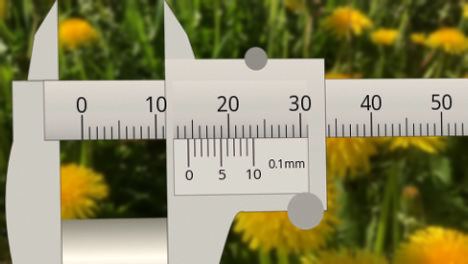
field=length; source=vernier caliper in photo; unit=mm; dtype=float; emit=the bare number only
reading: 14.4
